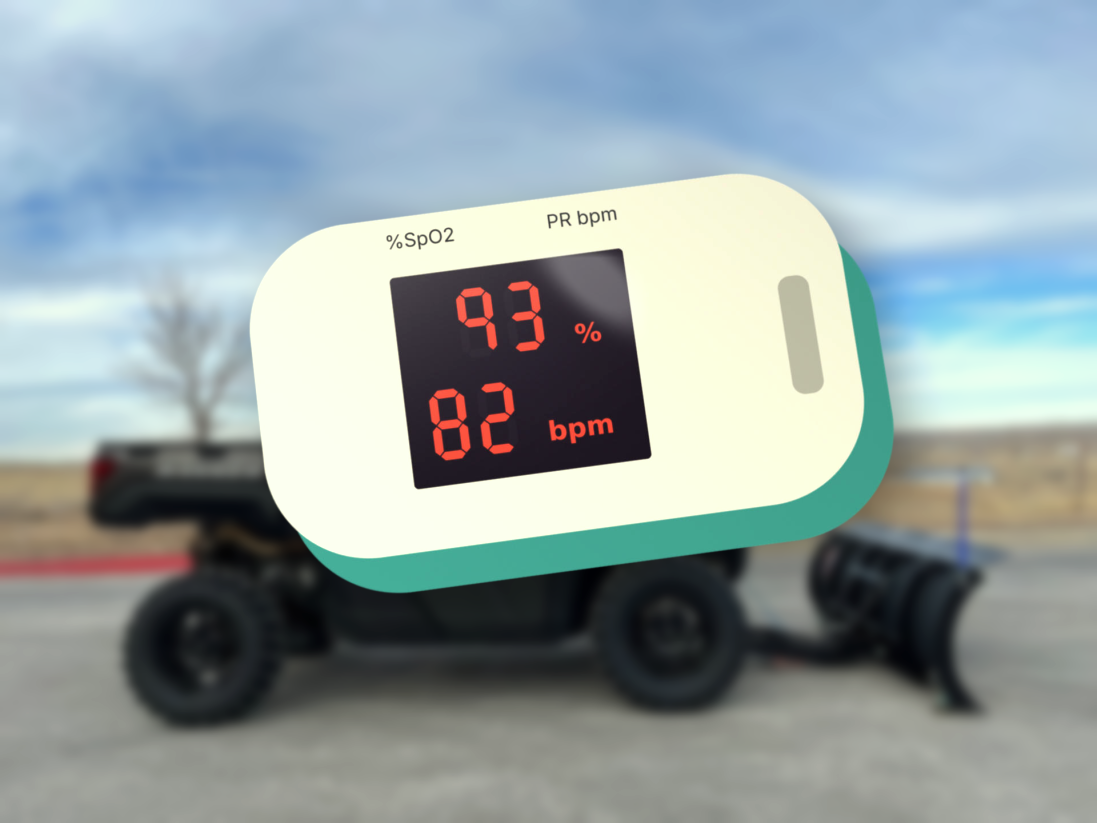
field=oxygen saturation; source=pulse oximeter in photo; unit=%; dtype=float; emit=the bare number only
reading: 93
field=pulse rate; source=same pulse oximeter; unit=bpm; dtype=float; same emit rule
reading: 82
